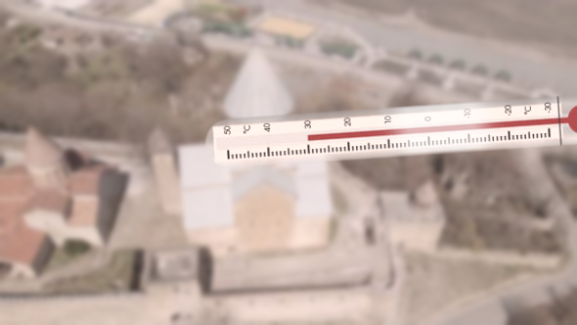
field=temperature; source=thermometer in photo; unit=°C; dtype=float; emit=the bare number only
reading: 30
